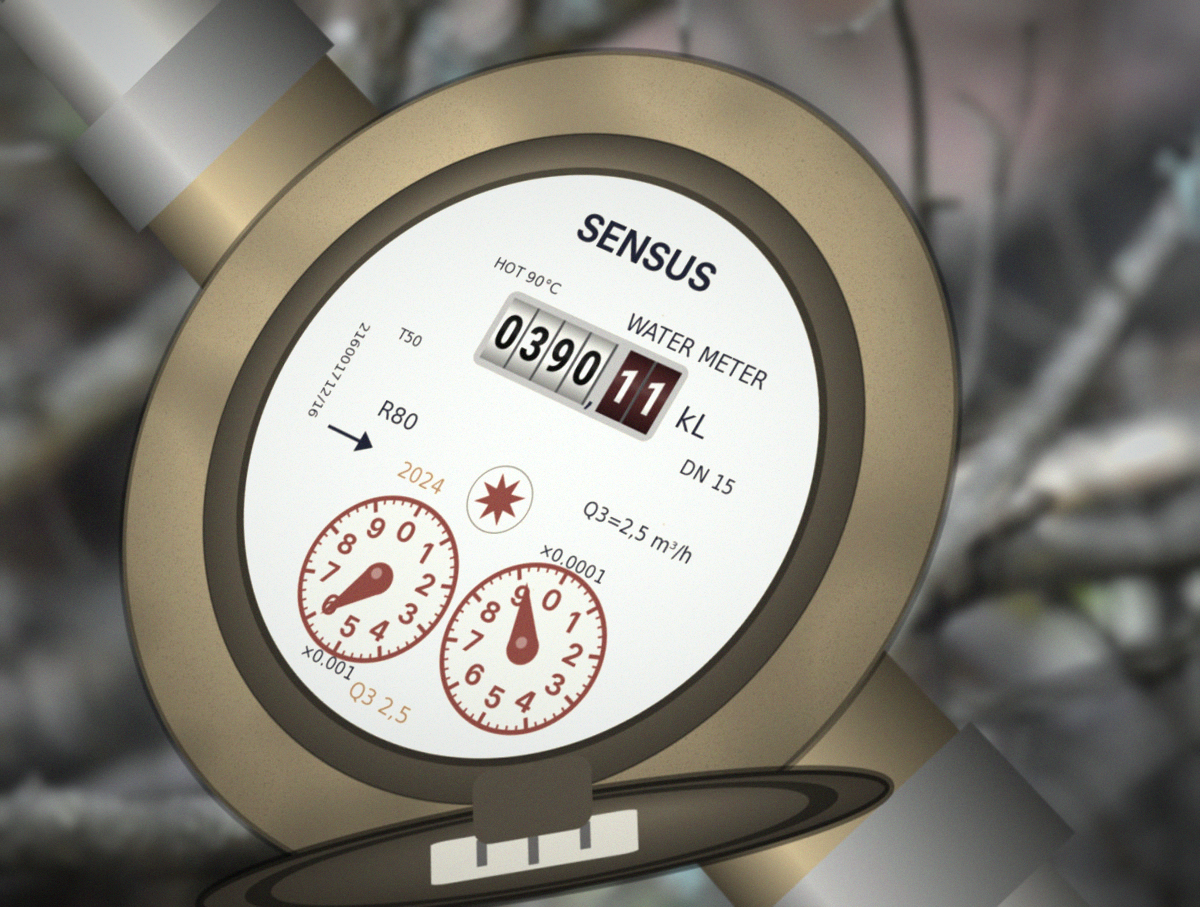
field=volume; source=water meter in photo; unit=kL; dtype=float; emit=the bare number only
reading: 390.1159
